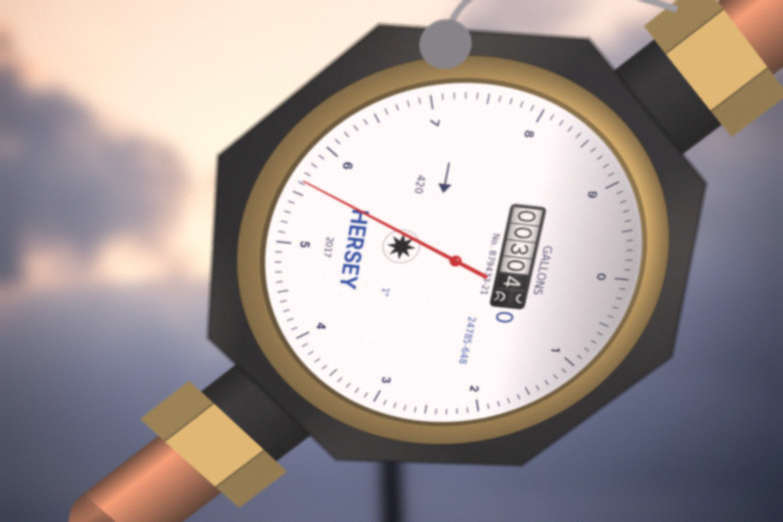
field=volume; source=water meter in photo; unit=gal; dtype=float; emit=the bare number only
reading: 30455.6
